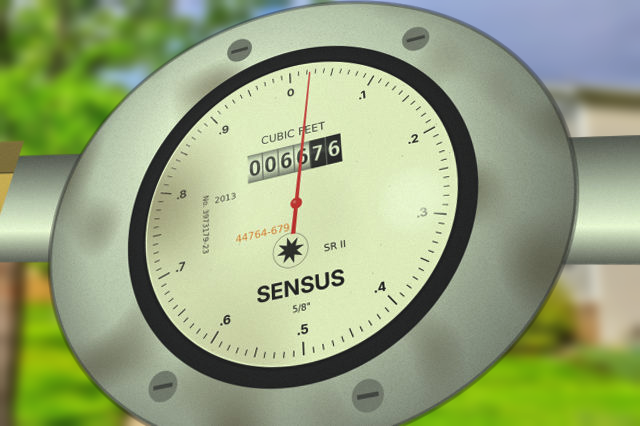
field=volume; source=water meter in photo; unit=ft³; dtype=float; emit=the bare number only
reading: 6676.02
